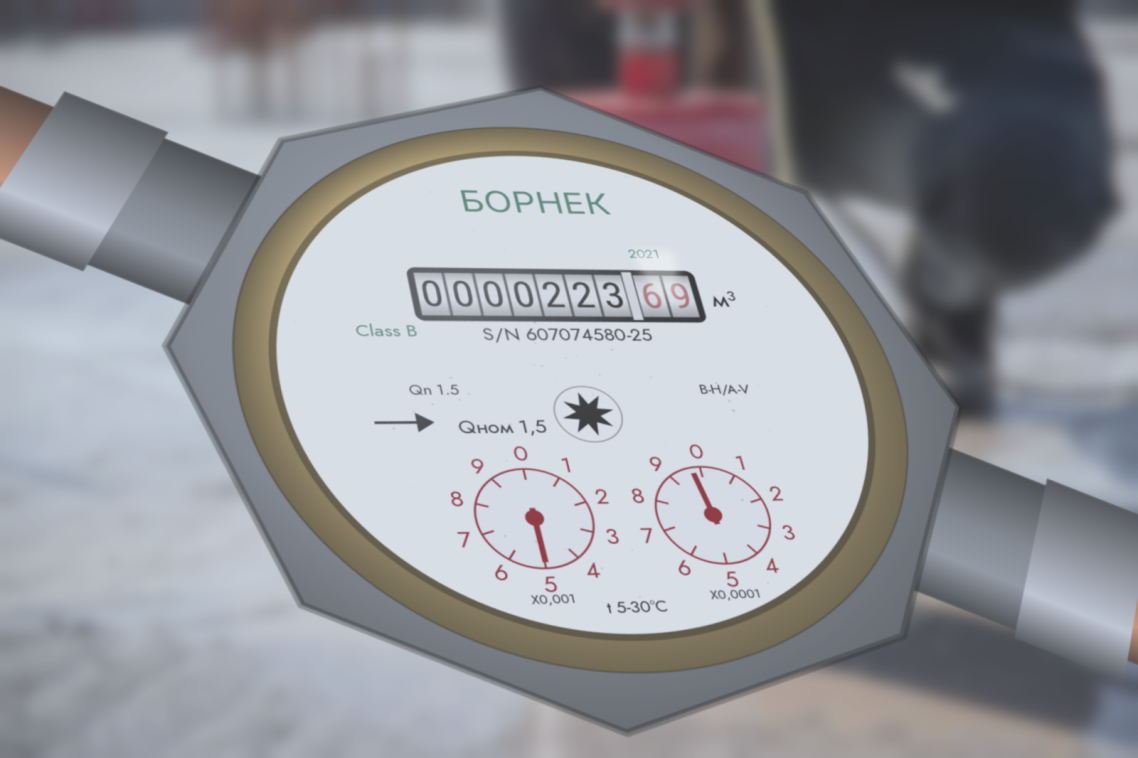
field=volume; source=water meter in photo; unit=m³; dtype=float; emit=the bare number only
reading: 223.6949
